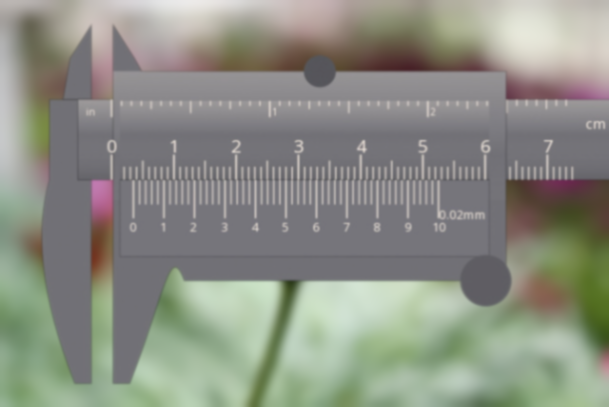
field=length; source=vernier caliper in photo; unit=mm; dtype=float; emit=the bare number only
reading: 3.5
